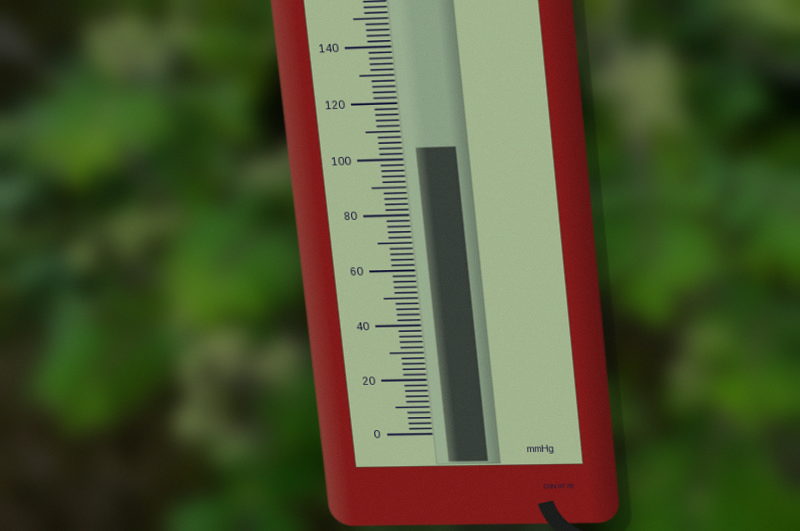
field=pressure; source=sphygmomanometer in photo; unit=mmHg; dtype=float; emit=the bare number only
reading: 104
